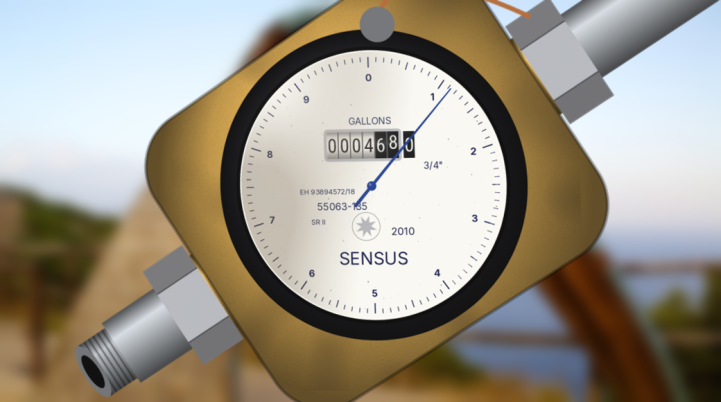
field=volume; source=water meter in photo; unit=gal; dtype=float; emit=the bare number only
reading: 4681.1
